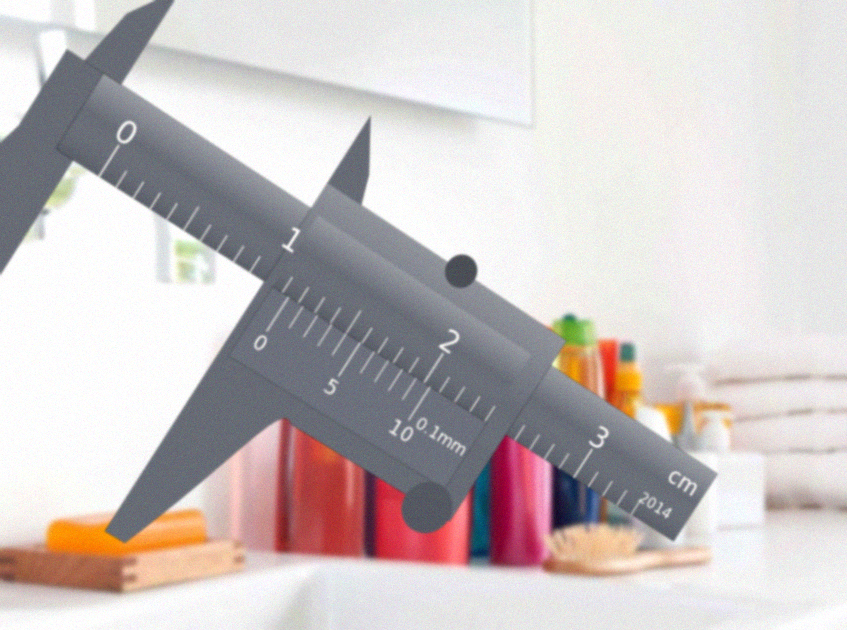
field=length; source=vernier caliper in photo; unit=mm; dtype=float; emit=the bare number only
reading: 11.4
